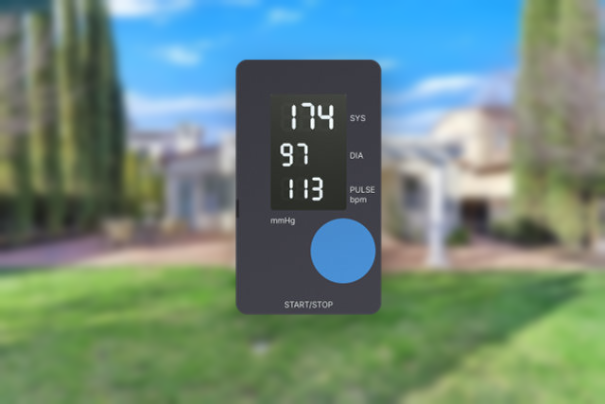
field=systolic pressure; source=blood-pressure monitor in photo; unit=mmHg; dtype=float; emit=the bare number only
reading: 174
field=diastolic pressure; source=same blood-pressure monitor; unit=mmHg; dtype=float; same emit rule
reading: 97
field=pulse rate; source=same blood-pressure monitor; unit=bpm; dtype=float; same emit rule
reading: 113
